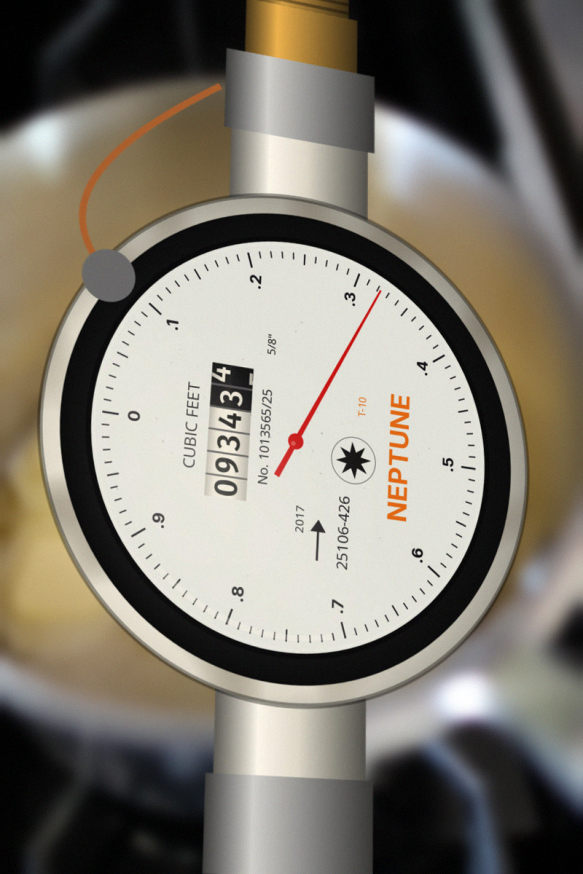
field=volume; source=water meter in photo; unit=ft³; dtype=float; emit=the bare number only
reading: 93434.32
